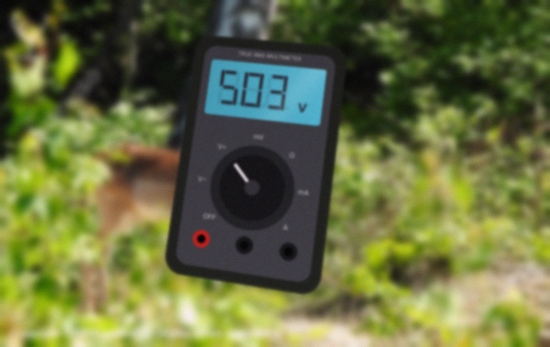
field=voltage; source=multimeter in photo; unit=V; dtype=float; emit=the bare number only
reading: 503
